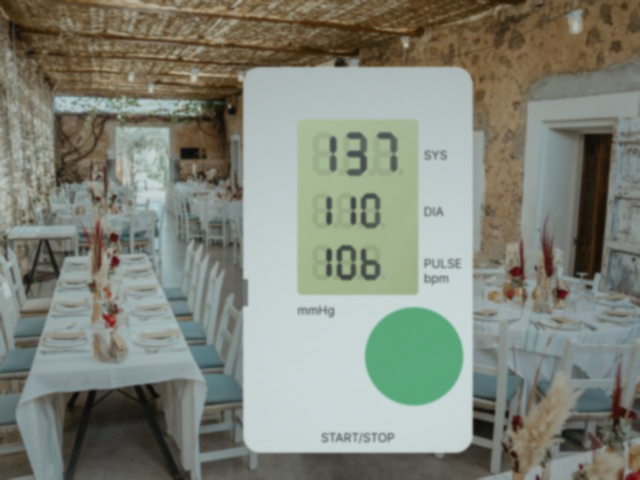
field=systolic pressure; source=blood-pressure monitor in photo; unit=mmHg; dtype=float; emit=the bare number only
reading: 137
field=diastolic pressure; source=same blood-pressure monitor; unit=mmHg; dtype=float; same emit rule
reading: 110
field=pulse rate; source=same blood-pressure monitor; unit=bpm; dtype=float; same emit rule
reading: 106
